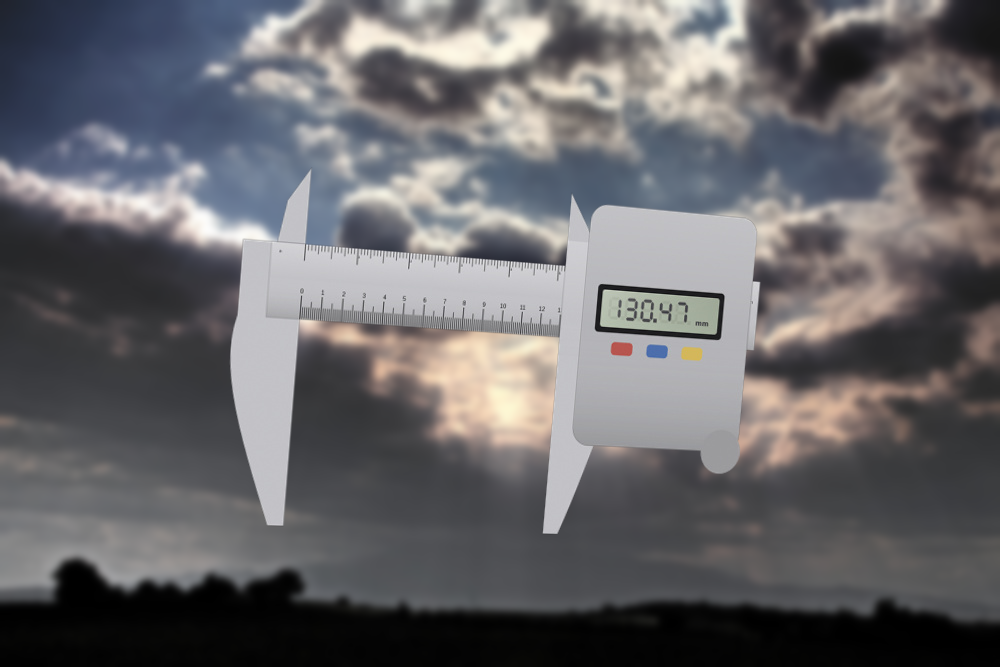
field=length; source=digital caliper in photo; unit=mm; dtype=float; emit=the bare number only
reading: 130.47
